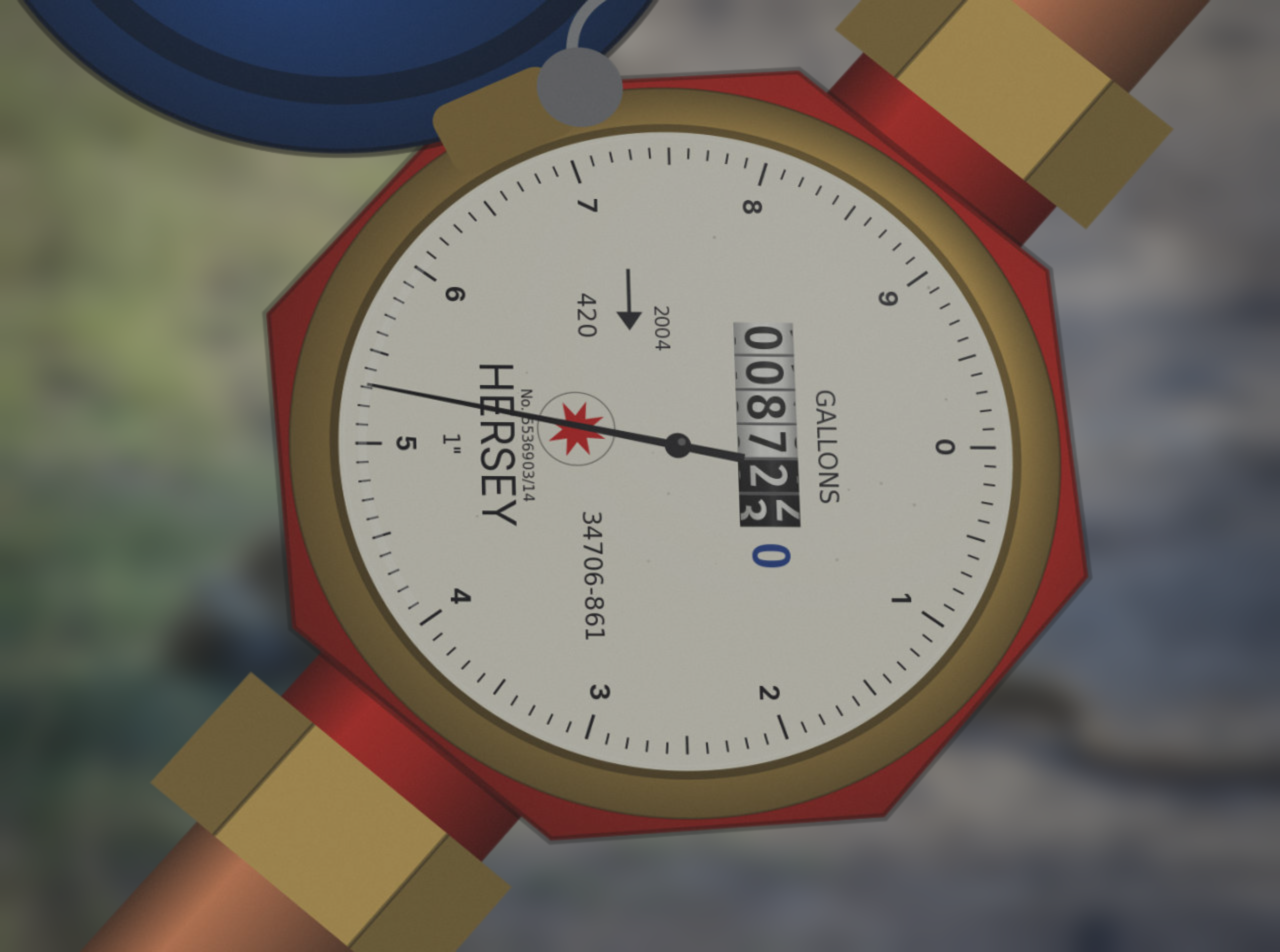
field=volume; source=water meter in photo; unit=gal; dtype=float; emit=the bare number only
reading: 87225.3
